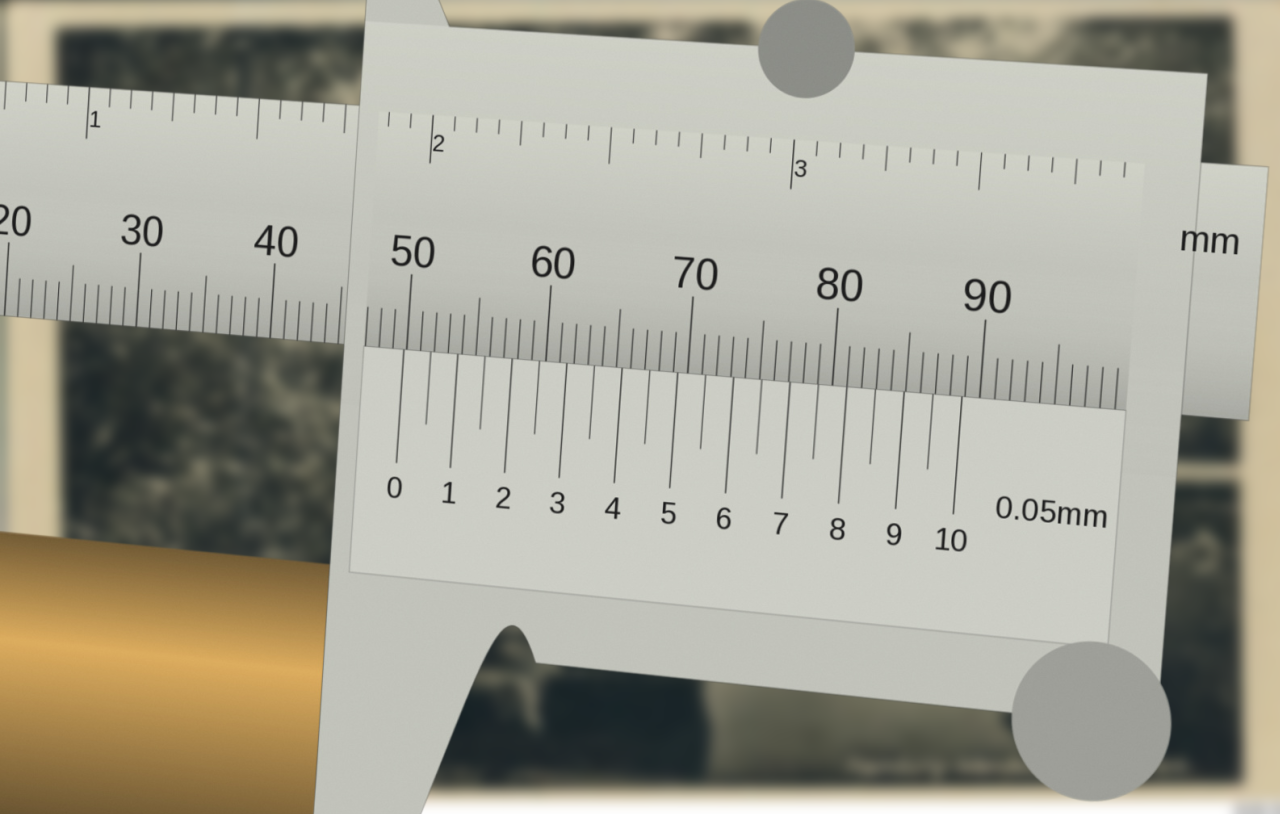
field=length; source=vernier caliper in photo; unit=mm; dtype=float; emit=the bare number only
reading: 49.8
